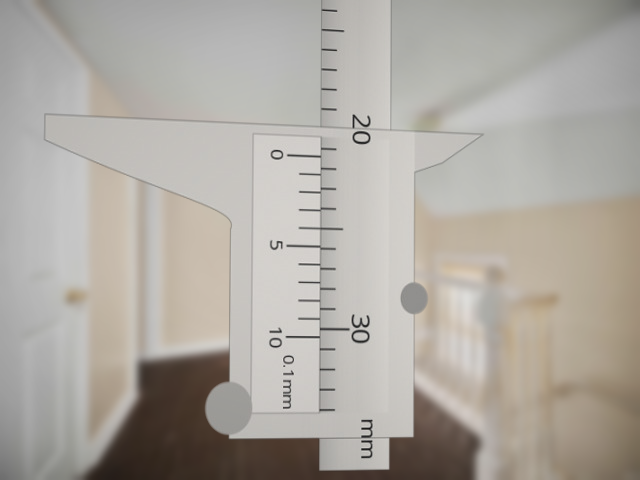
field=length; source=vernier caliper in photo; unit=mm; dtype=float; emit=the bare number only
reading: 21.4
